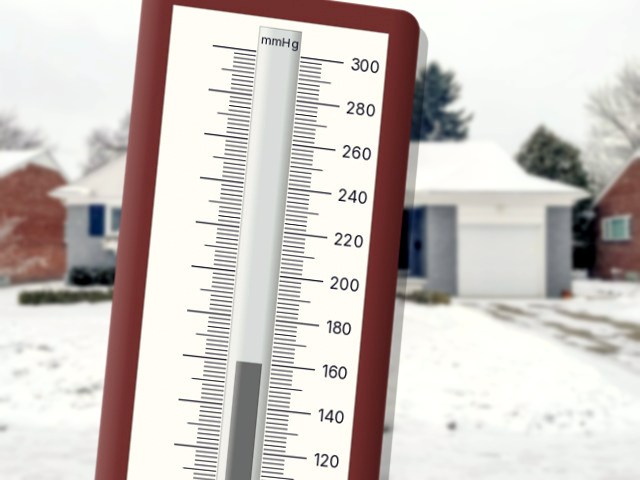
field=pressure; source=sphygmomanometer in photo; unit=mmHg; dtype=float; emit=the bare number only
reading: 160
